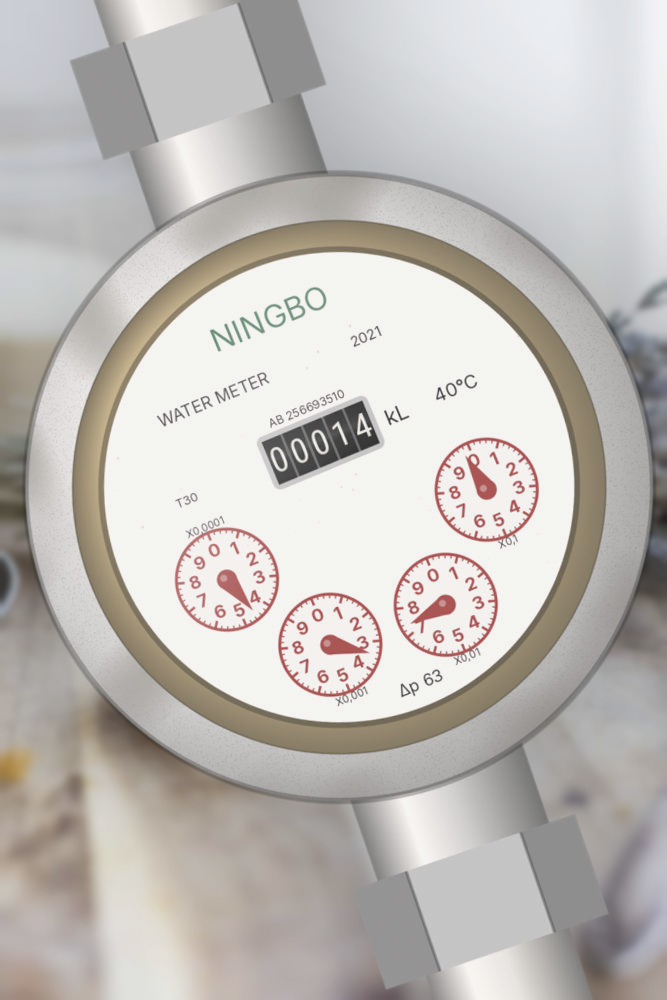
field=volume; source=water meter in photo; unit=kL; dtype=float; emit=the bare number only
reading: 13.9734
